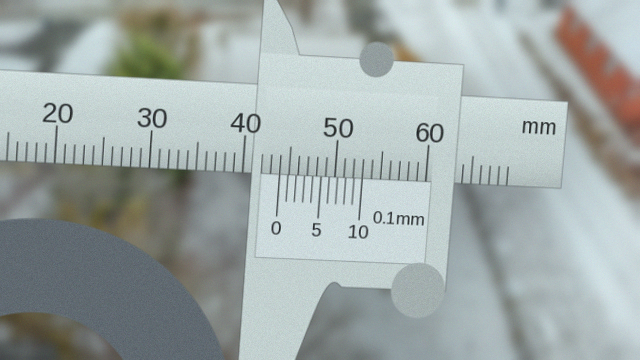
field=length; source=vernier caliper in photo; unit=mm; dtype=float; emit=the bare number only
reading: 44.0
